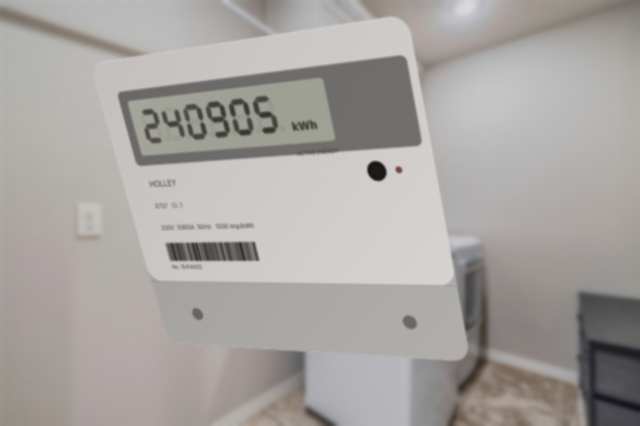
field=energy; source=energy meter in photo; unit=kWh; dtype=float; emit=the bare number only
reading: 240905
